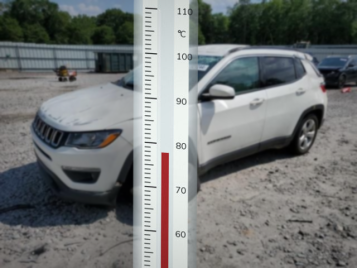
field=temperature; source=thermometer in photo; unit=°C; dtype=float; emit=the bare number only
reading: 78
